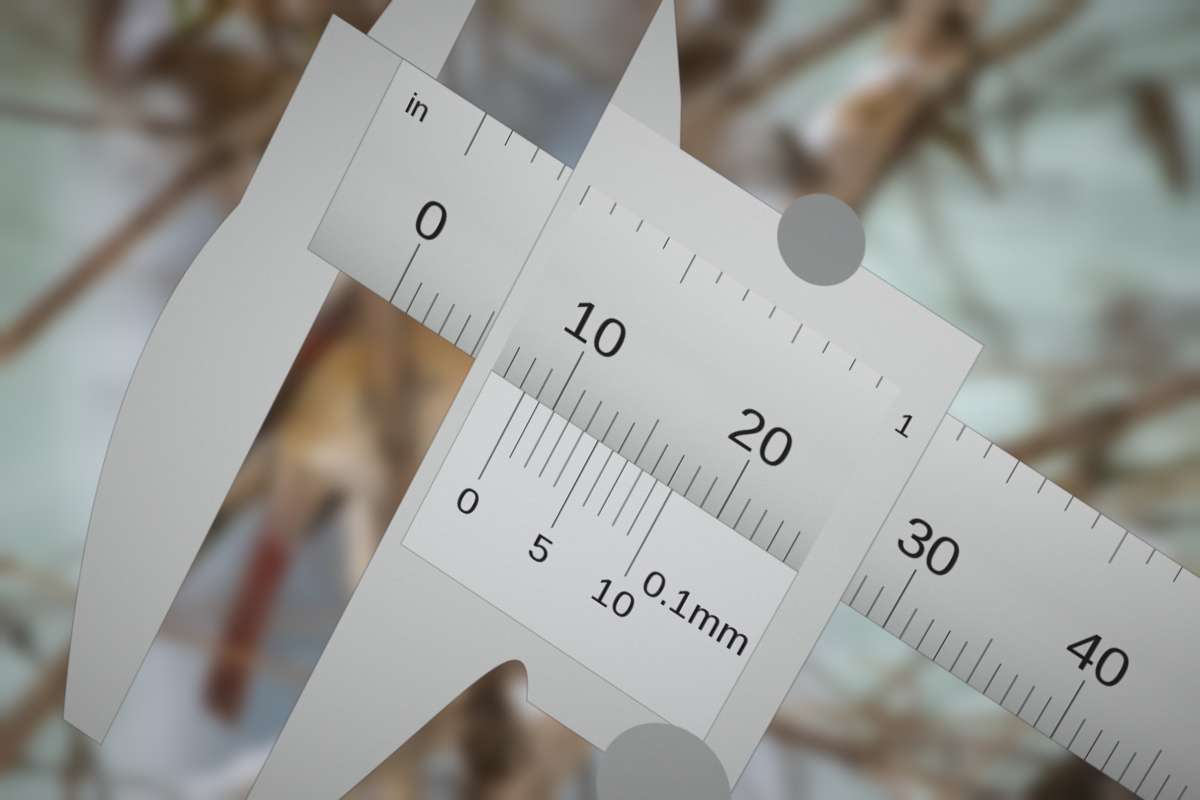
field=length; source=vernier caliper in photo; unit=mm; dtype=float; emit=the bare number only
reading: 8.3
